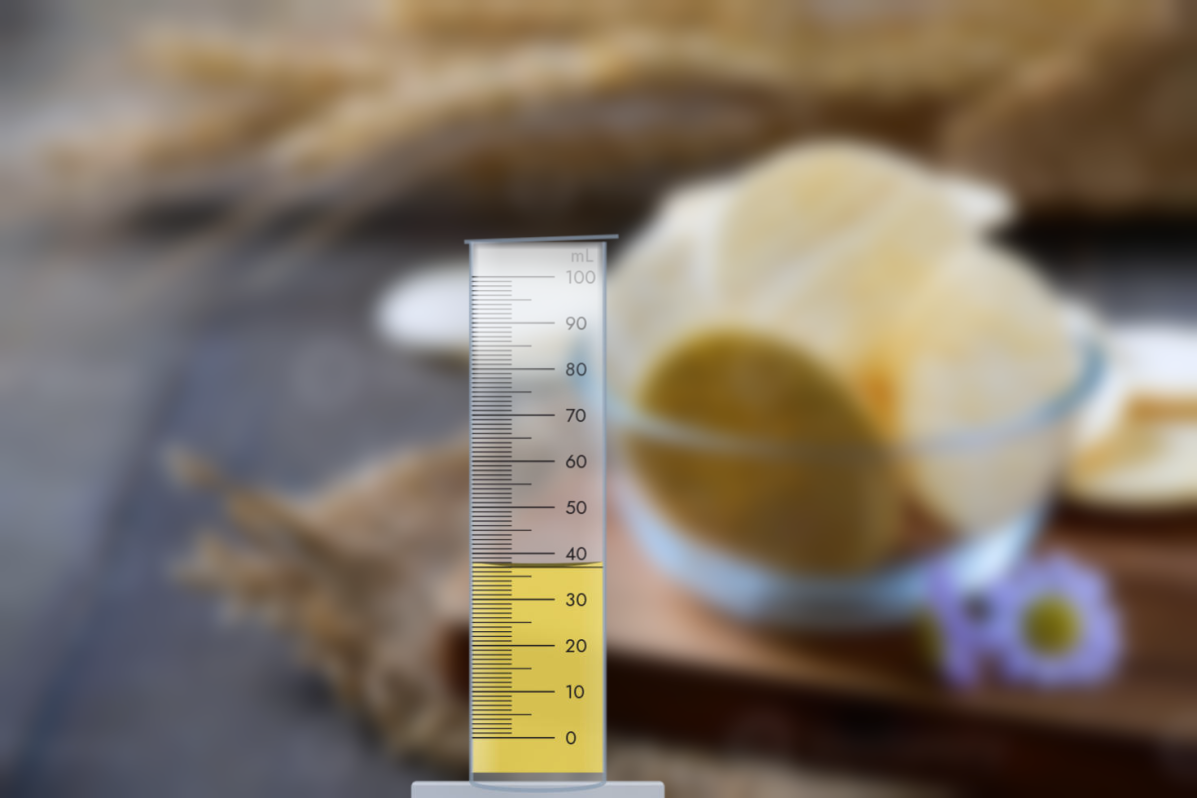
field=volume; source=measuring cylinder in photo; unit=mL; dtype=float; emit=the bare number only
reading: 37
